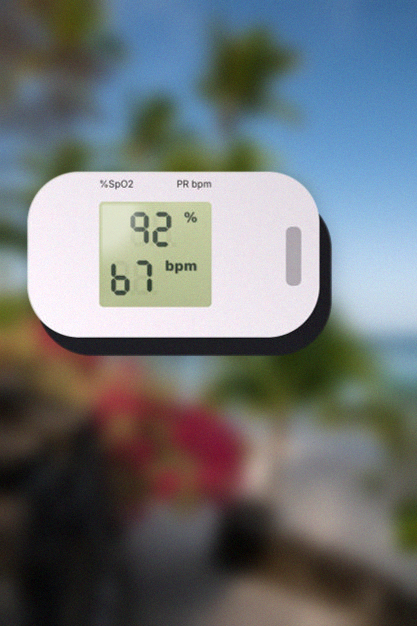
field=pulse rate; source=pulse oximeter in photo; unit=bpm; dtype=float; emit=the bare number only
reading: 67
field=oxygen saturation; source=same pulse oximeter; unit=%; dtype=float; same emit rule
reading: 92
